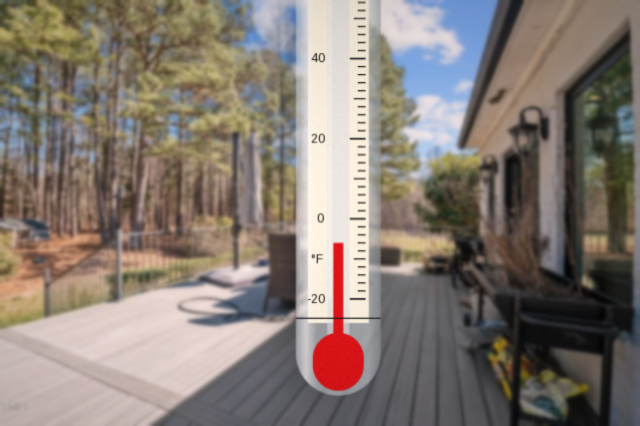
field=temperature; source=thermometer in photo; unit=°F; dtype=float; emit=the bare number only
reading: -6
